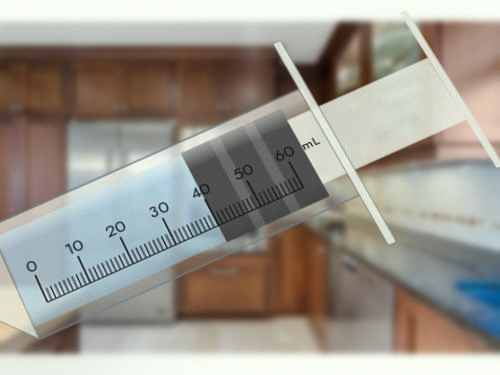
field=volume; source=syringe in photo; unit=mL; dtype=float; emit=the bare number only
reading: 40
